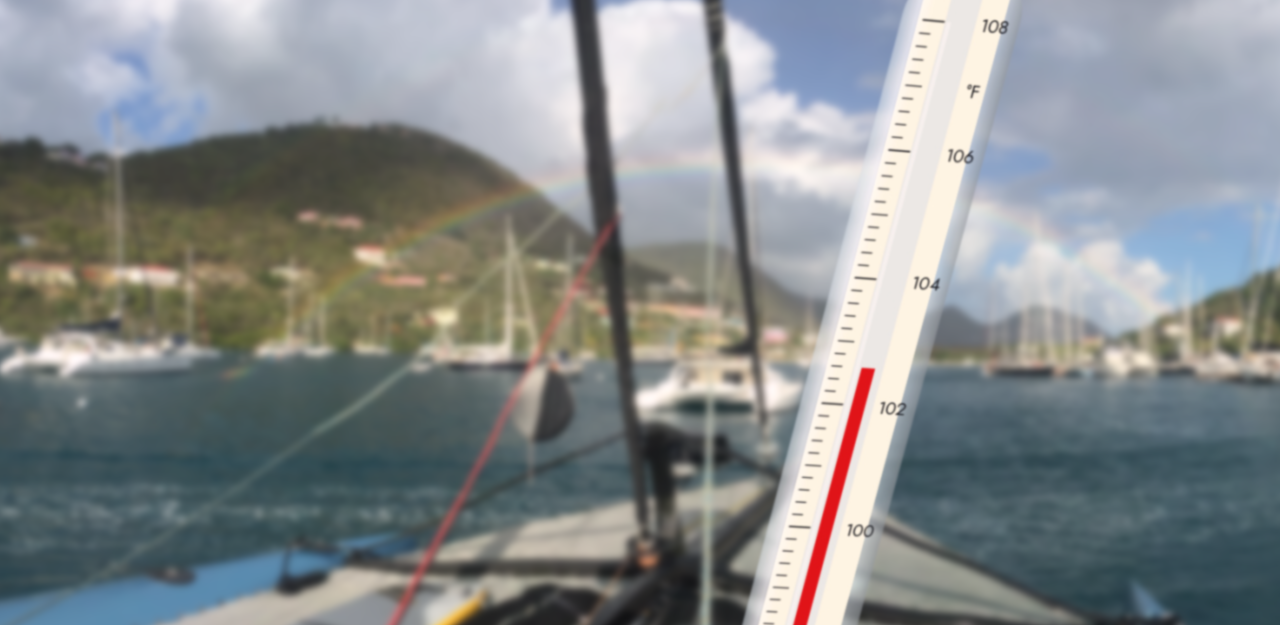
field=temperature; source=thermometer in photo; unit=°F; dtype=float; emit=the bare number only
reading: 102.6
